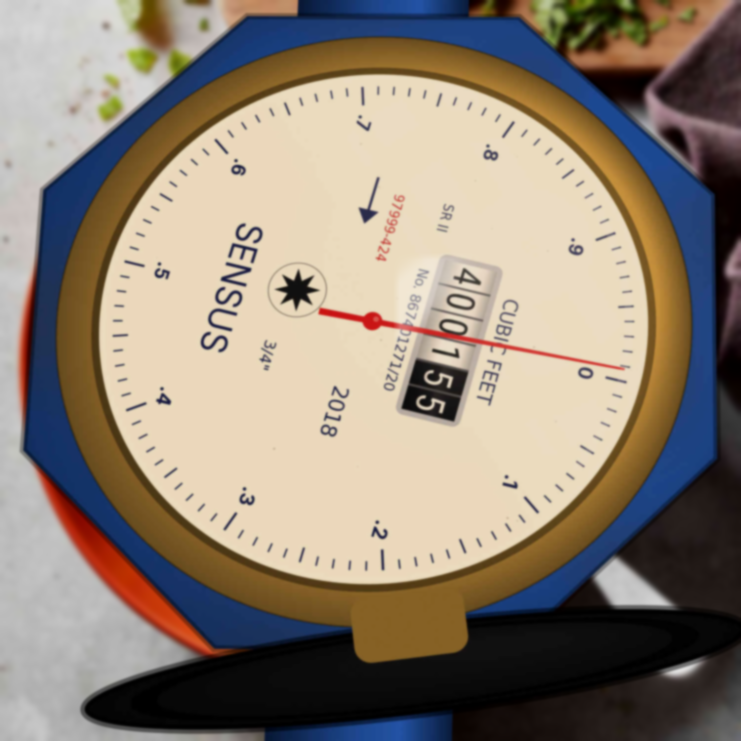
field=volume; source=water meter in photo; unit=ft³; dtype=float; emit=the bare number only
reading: 400154.99
